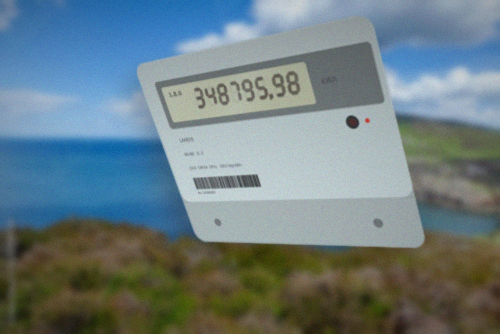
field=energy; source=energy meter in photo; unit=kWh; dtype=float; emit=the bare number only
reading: 348795.98
